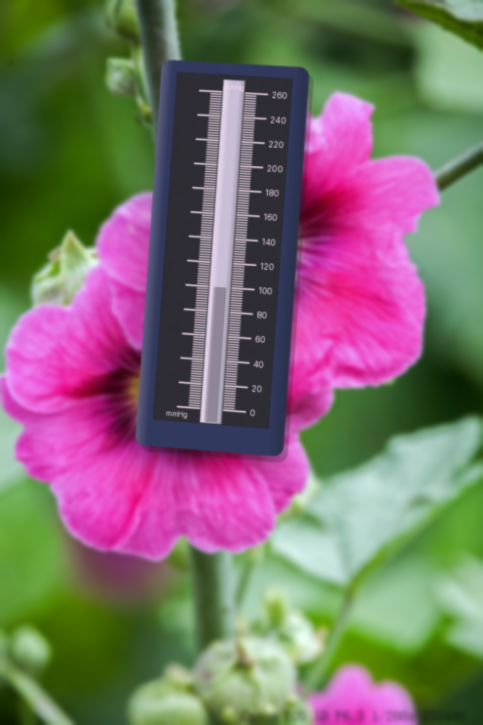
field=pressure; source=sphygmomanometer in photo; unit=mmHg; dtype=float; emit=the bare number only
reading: 100
